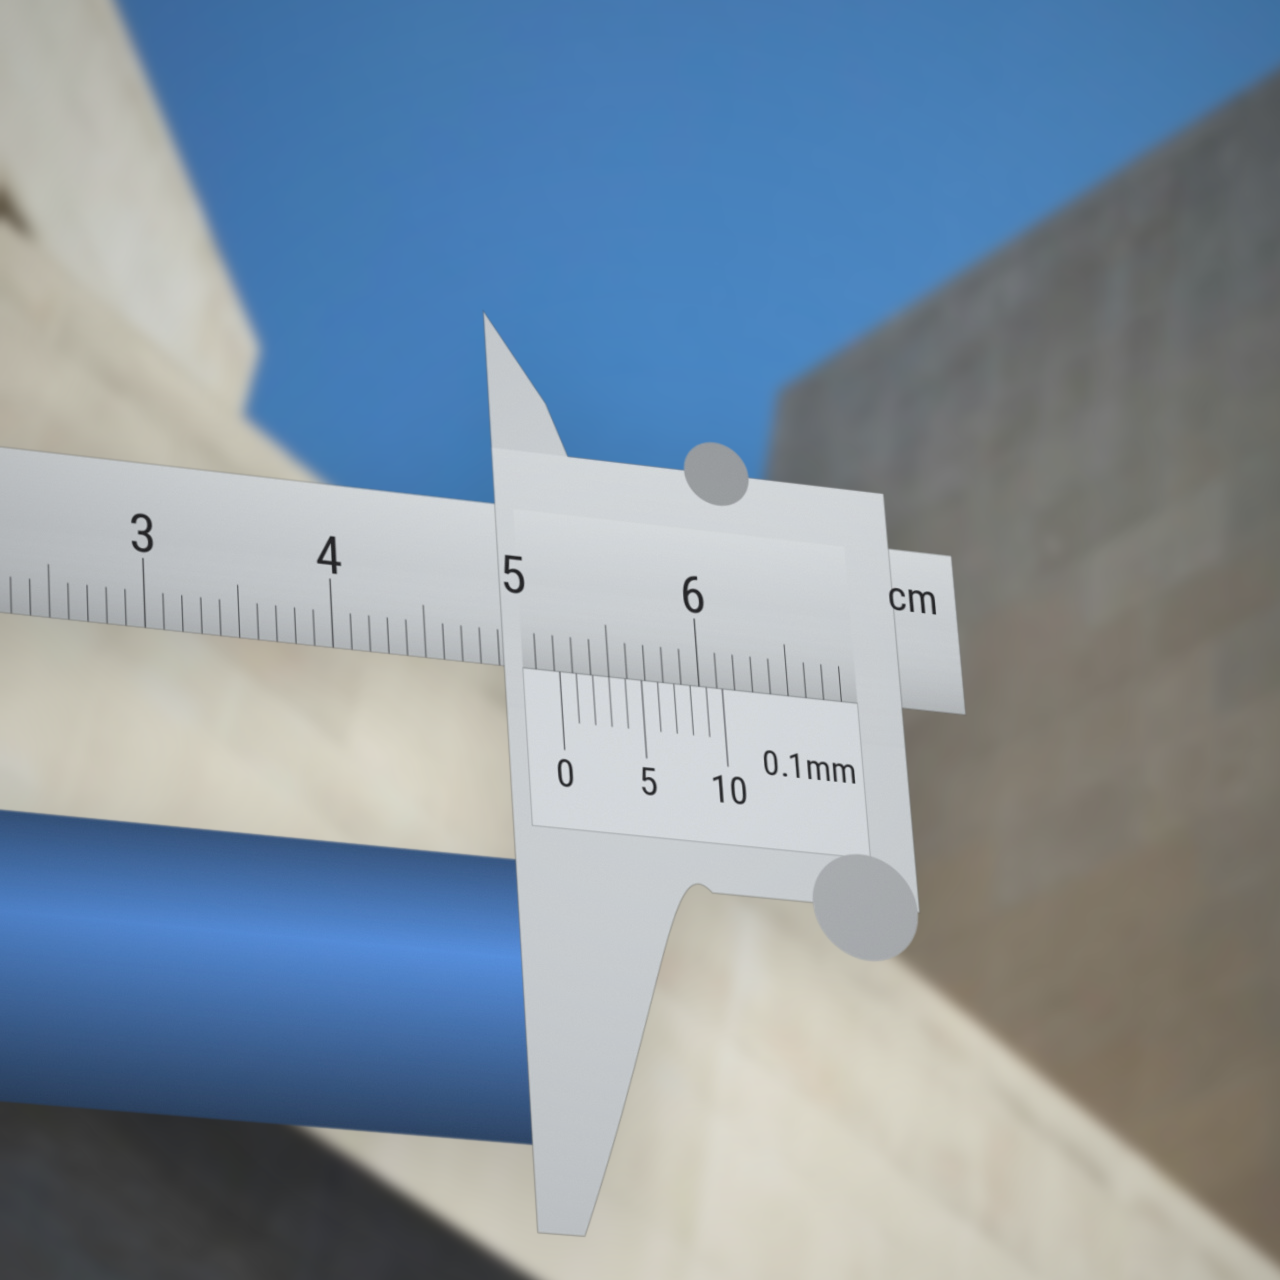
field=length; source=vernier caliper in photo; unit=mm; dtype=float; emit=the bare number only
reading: 52.3
